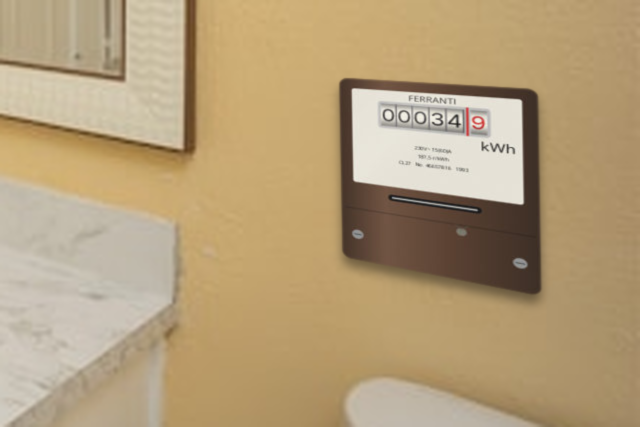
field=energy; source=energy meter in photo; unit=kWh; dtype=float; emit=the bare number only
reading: 34.9
